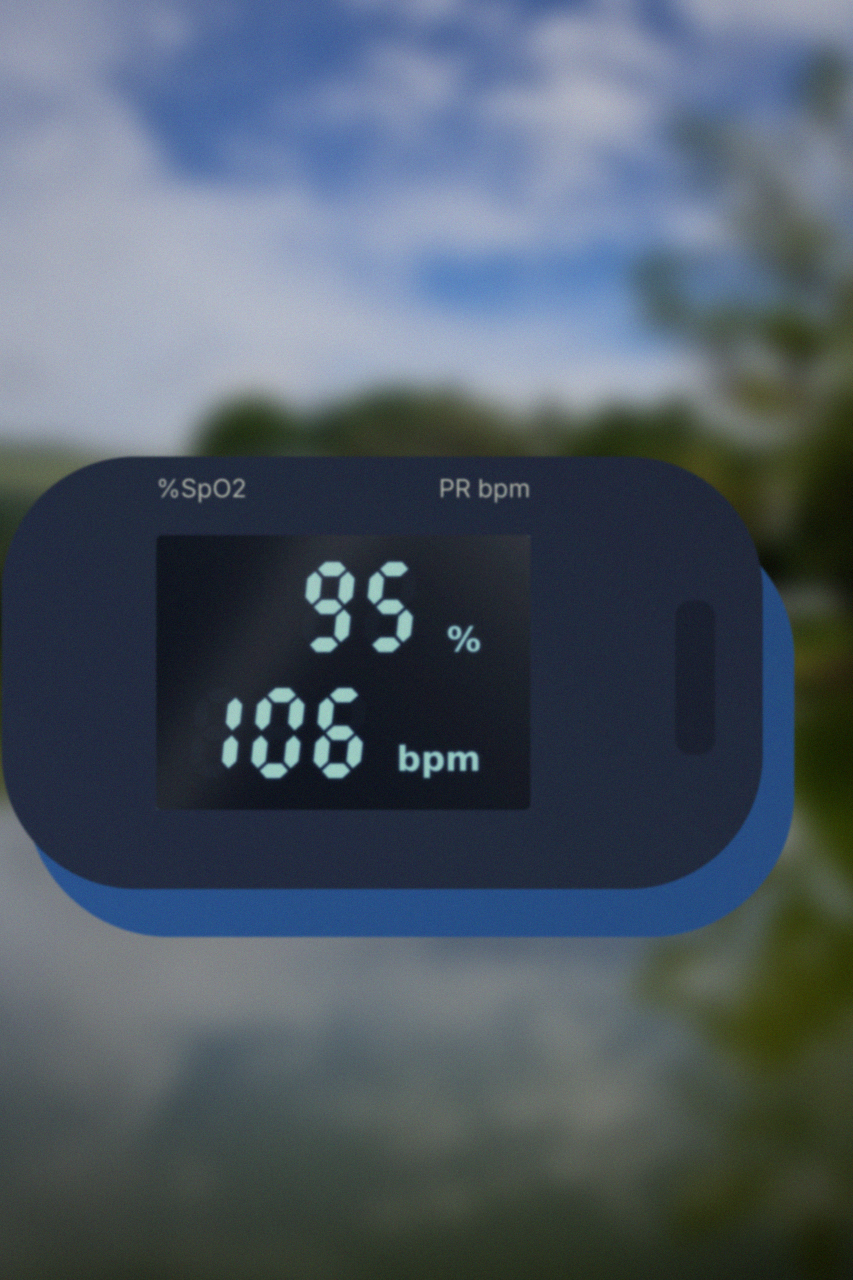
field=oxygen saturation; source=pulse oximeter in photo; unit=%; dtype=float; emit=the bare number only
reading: 95
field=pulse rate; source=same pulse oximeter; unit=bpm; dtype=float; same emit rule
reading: 106
